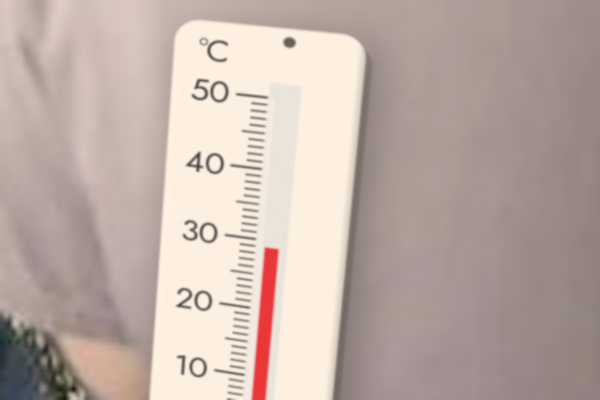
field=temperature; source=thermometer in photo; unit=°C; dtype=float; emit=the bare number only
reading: 29
